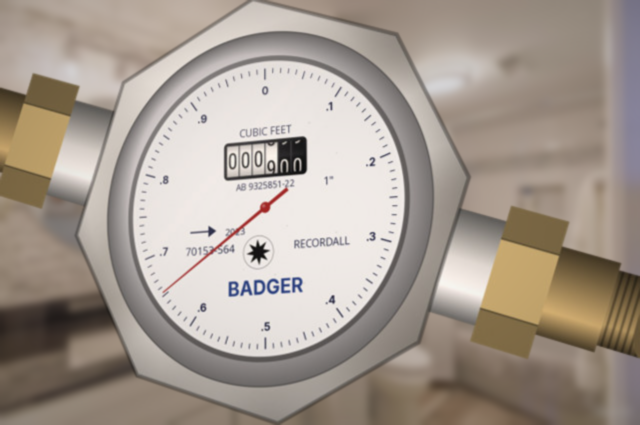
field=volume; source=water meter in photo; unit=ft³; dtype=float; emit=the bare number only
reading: 899.65
